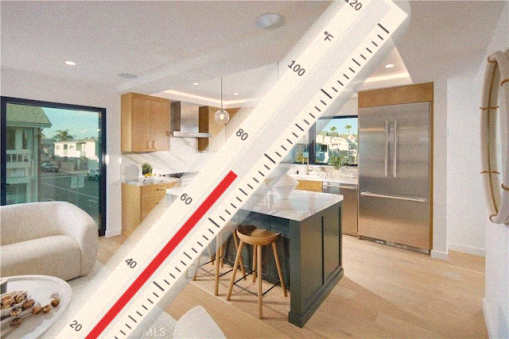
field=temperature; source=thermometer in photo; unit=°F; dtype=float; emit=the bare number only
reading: 72
